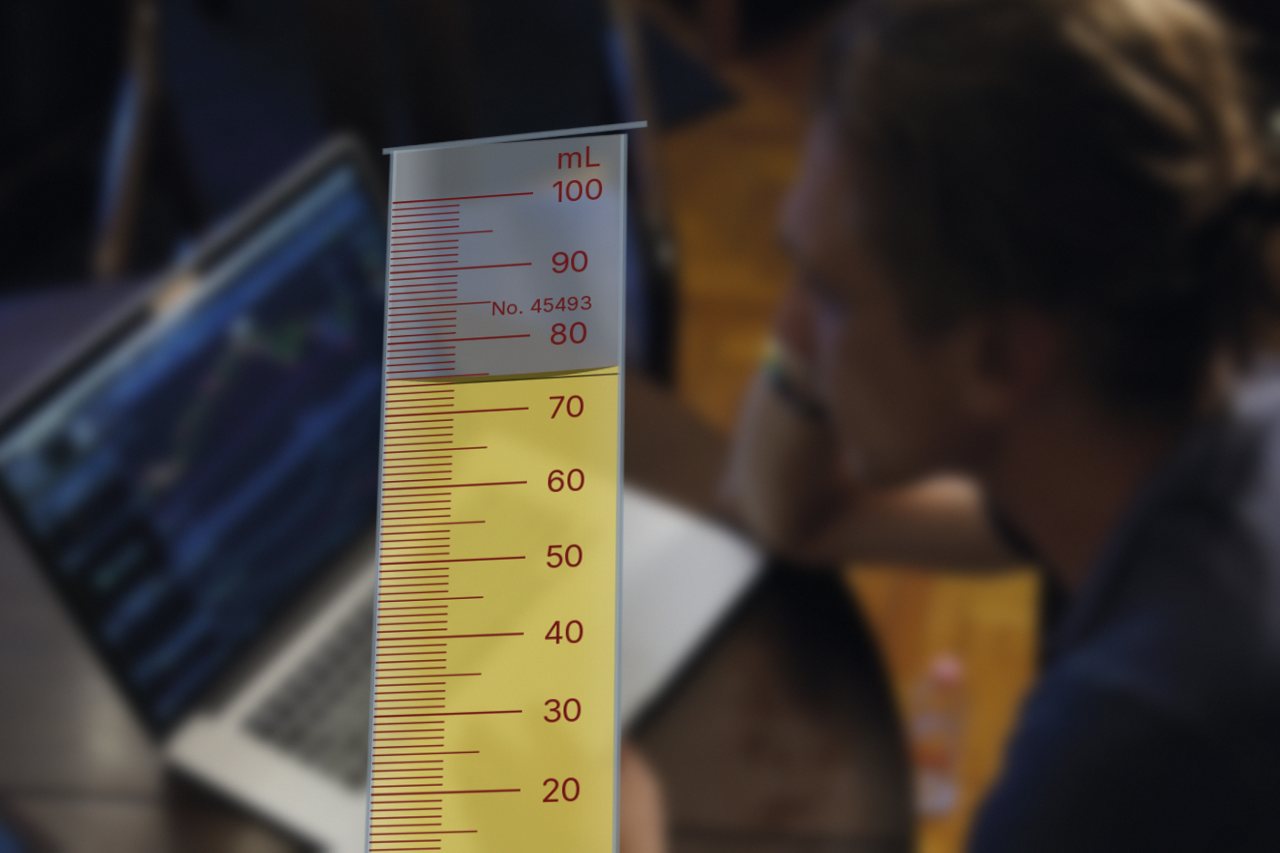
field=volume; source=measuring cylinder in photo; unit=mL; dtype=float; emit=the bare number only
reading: 74
